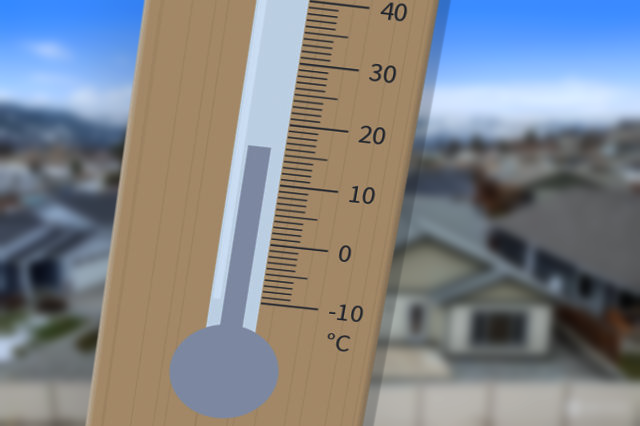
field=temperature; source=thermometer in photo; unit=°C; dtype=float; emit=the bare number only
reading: 16
